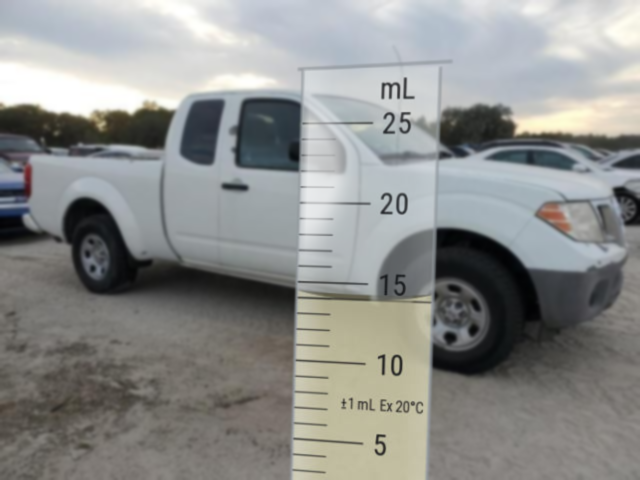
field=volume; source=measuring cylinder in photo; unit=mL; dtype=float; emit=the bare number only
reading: 14
